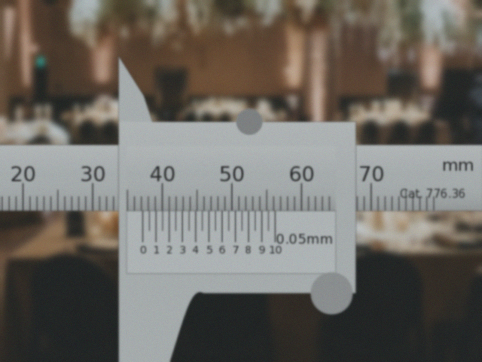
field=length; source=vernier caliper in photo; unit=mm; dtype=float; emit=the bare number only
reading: 37.2
